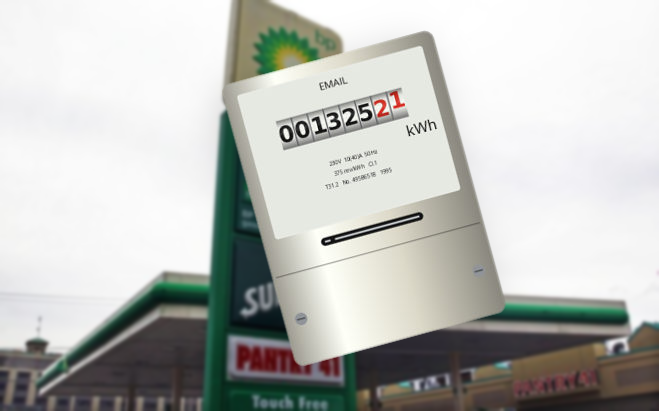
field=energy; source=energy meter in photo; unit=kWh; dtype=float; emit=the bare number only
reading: 1325.21
